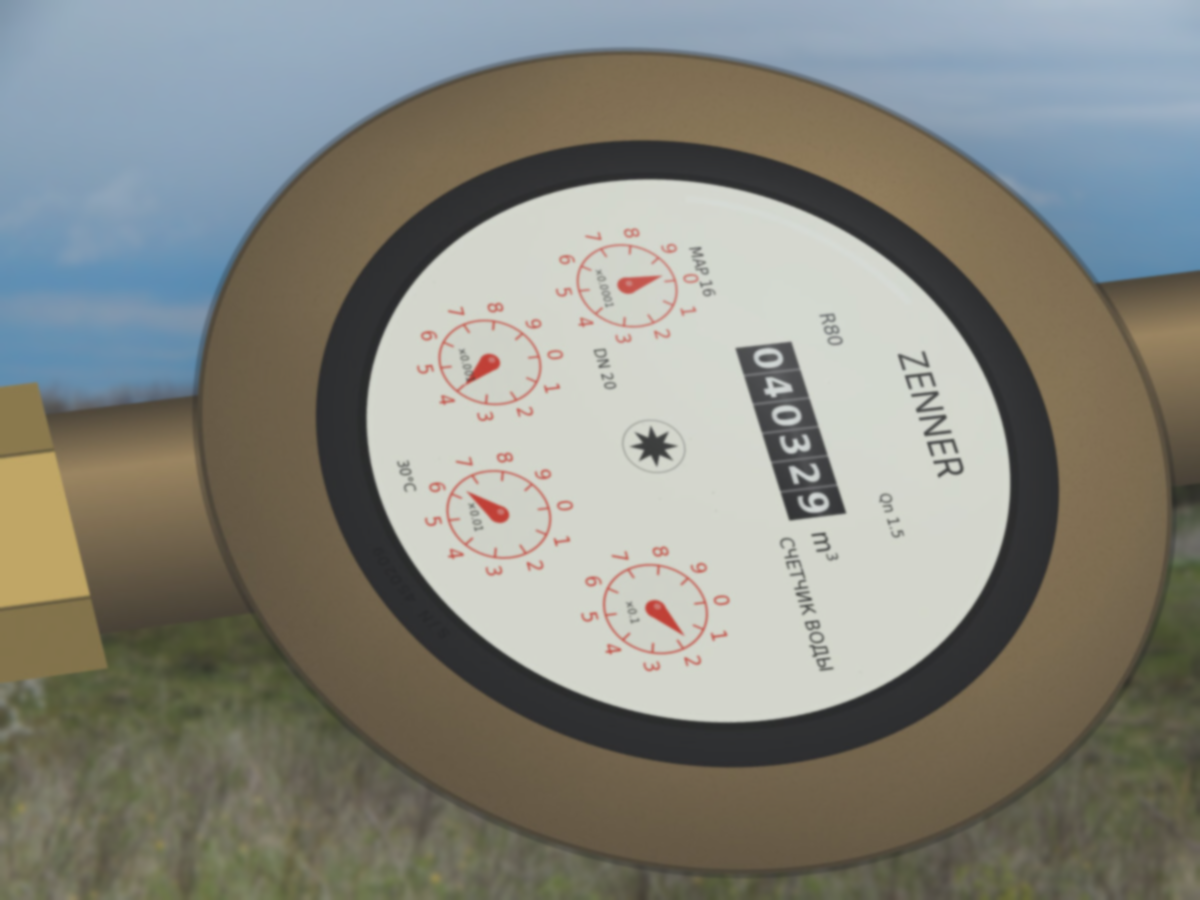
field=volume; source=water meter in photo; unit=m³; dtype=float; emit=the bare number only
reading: 40329.1639
